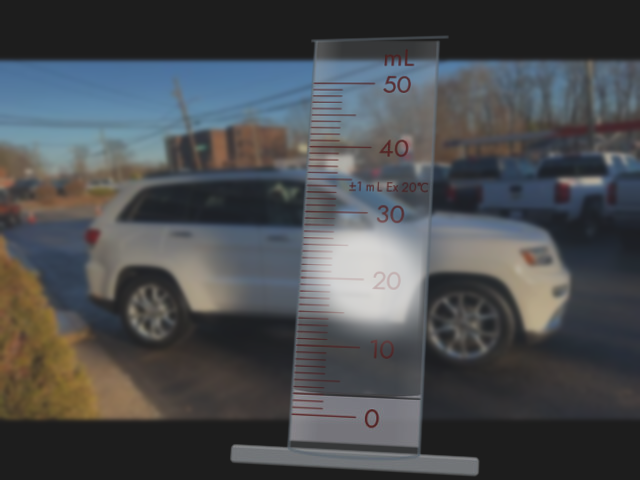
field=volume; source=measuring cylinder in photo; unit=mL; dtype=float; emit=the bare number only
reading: 3
